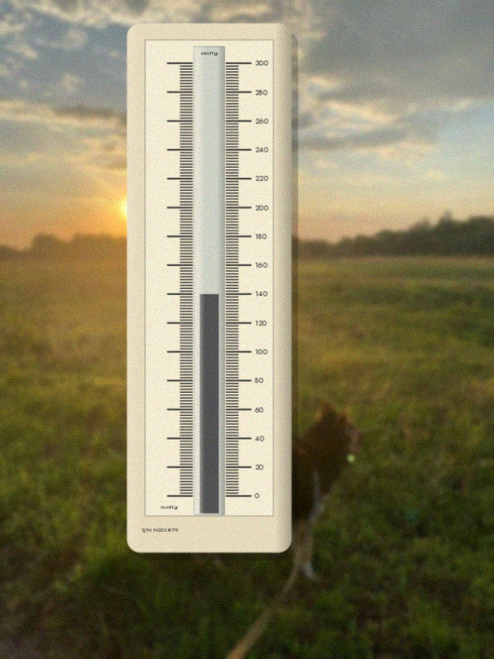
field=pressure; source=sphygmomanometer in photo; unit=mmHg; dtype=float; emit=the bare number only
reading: 140
